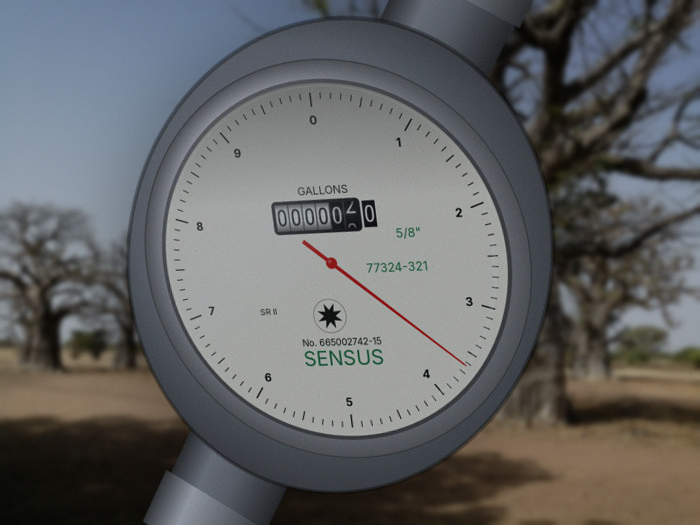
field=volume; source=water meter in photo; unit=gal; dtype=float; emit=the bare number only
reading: 23.6
